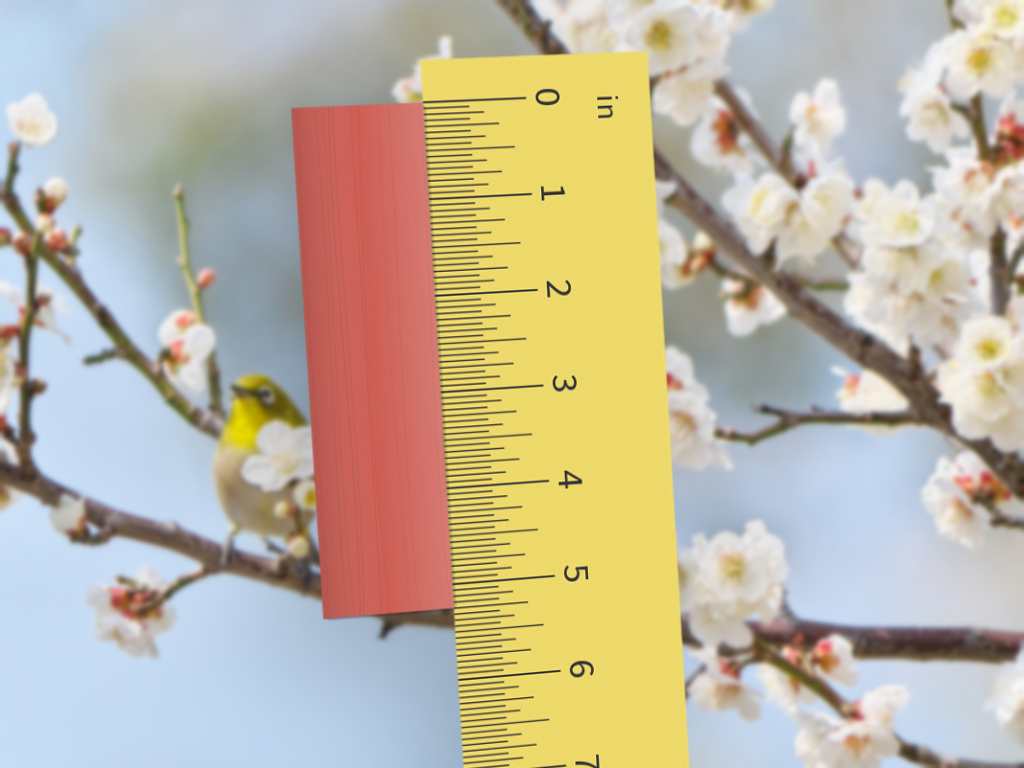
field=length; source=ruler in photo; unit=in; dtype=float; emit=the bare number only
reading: 5.25
